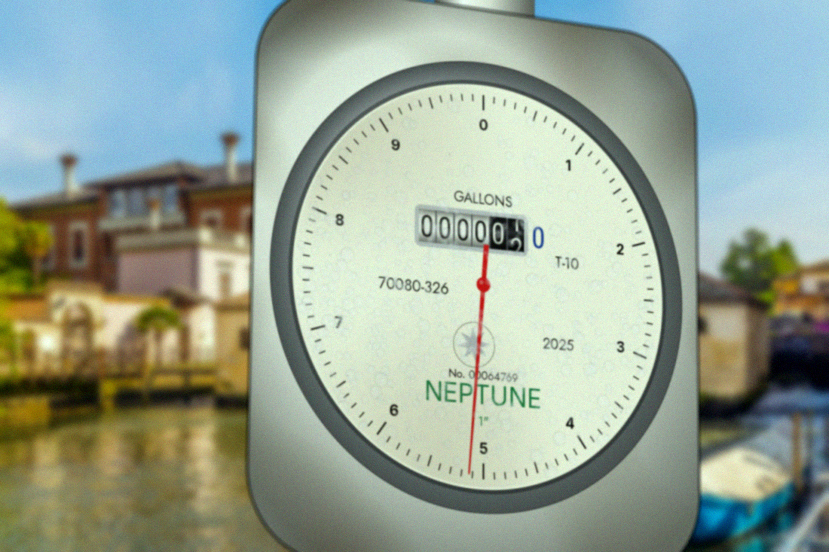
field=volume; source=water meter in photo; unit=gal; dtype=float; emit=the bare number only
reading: 15.1
